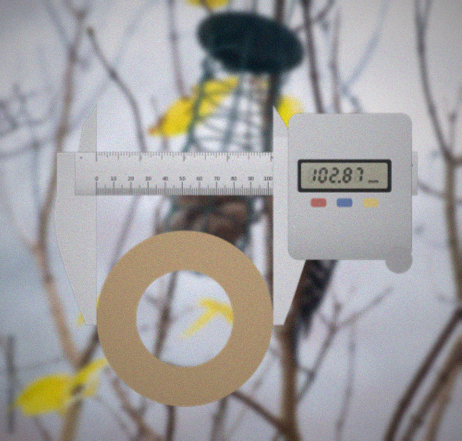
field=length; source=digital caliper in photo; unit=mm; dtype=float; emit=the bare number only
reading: 102.87
